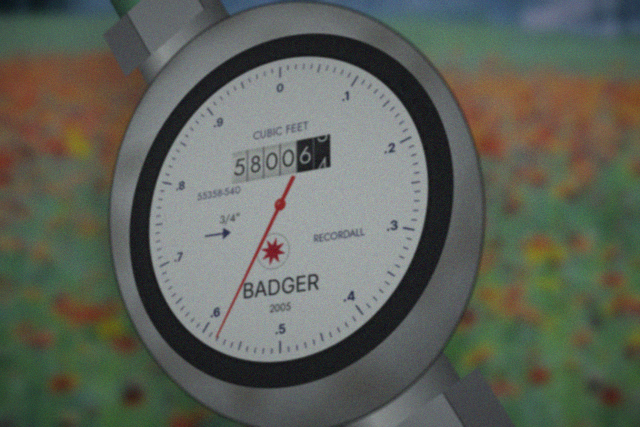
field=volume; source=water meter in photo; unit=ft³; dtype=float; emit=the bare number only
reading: 580063.58
